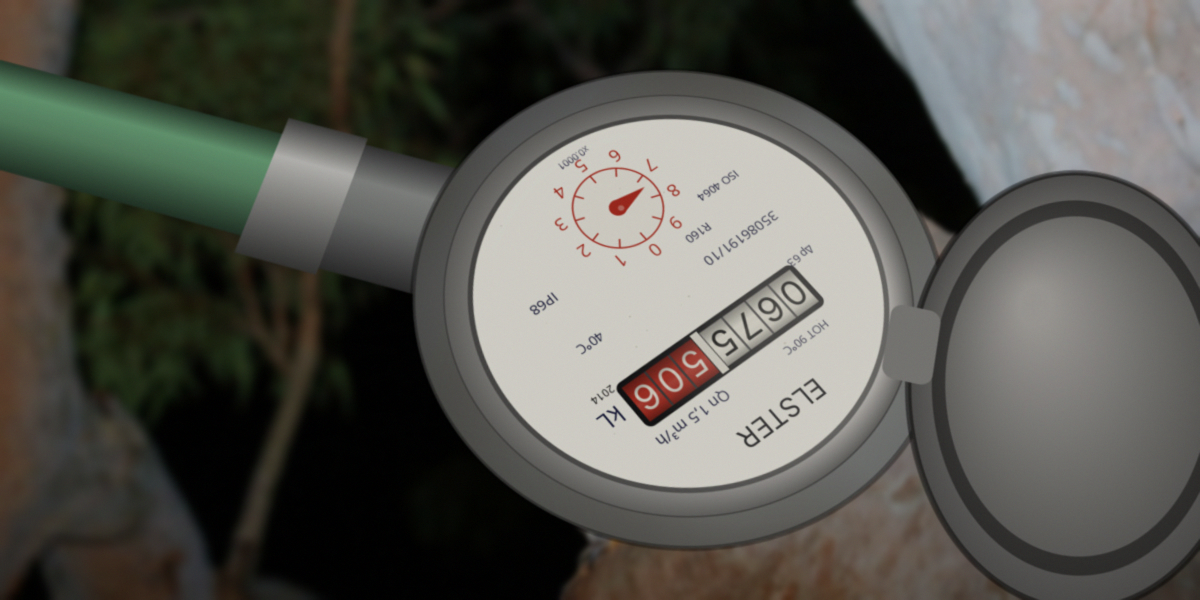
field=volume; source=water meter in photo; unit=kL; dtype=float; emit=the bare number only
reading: 675.5067
